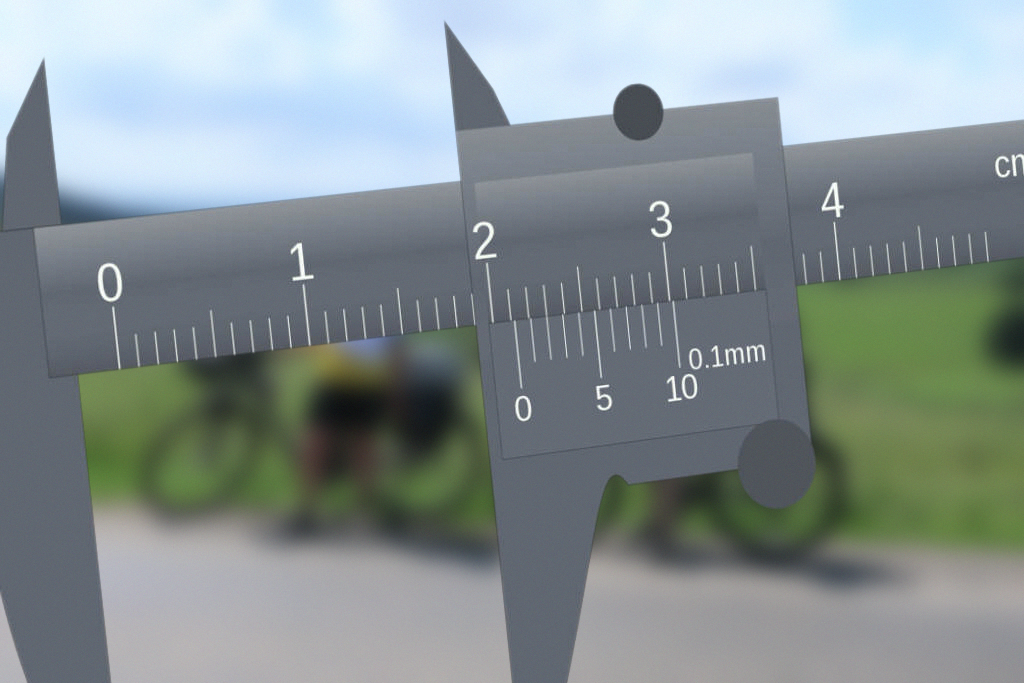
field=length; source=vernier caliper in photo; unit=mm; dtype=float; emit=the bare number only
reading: 21.2
